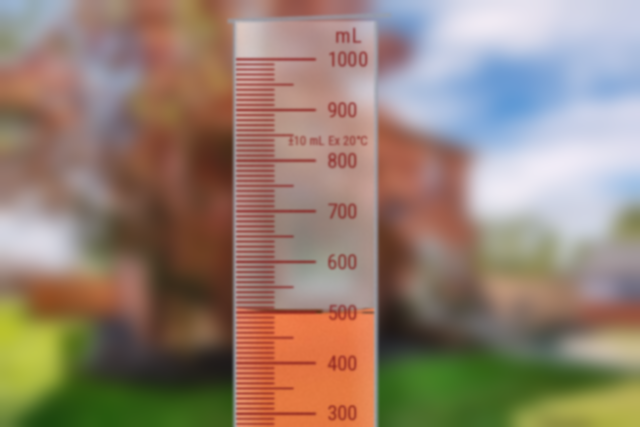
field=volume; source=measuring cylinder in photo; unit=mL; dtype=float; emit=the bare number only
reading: 500
